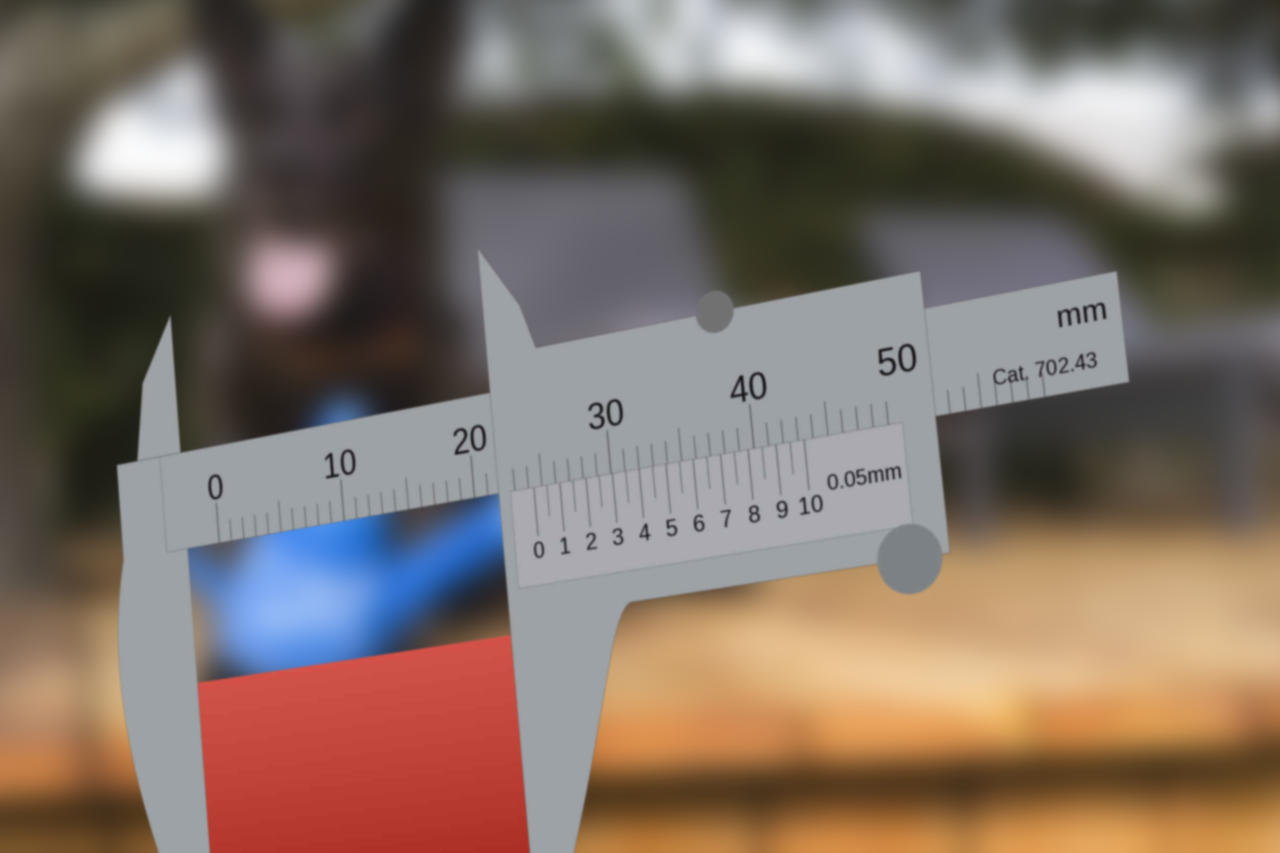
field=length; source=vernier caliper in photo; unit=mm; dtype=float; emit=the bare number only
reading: 24.4
